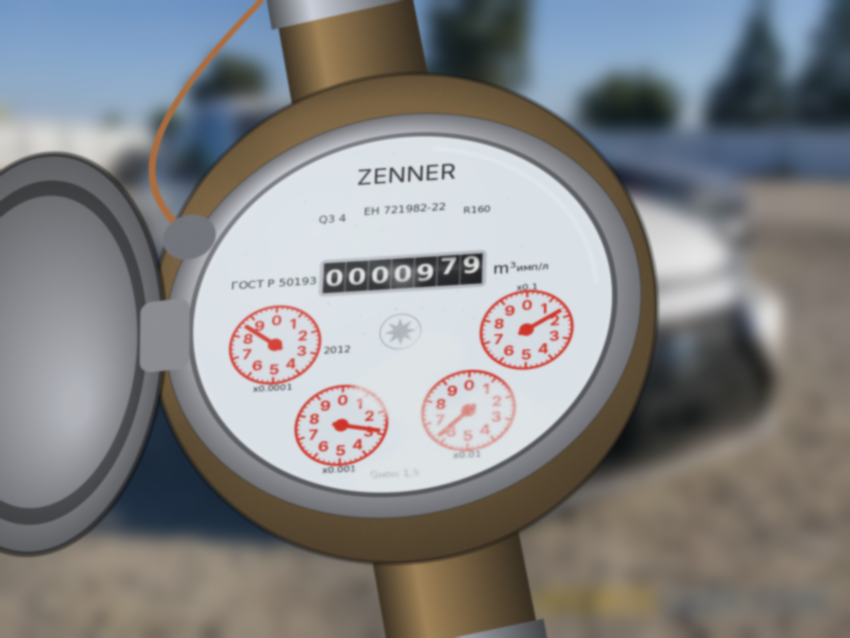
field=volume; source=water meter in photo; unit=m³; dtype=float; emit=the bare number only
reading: 979.1628
